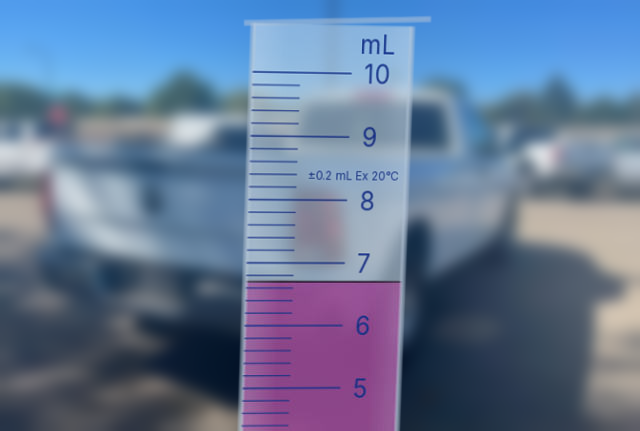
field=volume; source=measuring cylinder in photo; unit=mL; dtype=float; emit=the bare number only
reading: 6.7
